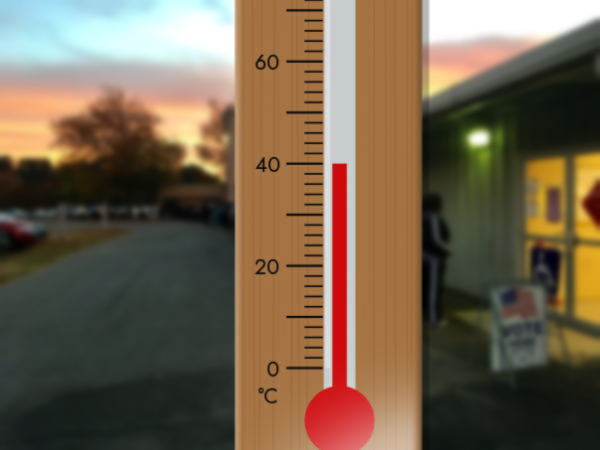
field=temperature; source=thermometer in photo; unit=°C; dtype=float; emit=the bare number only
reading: 40
